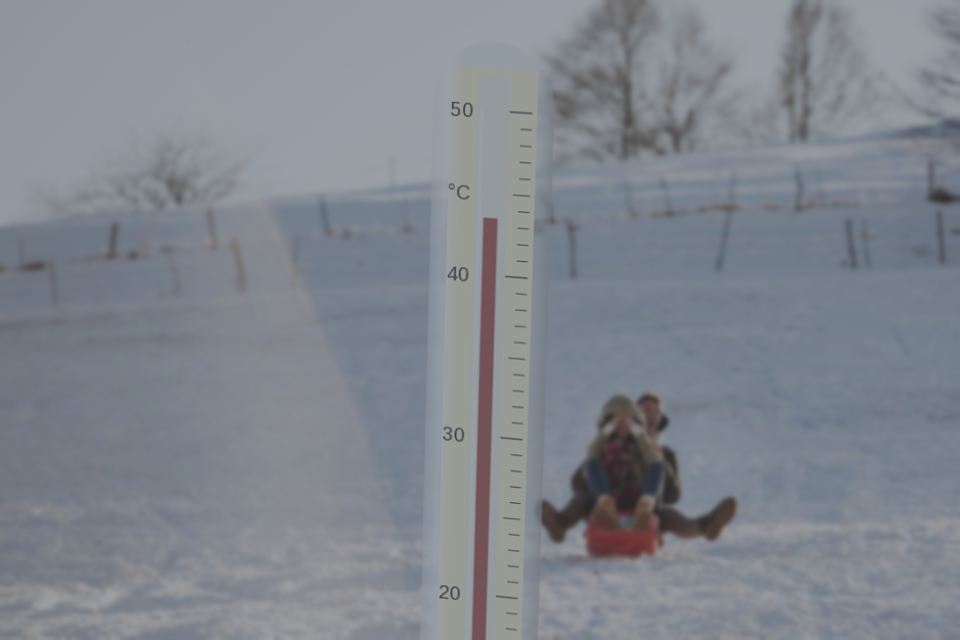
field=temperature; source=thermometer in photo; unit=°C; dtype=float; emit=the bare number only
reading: 43.5
